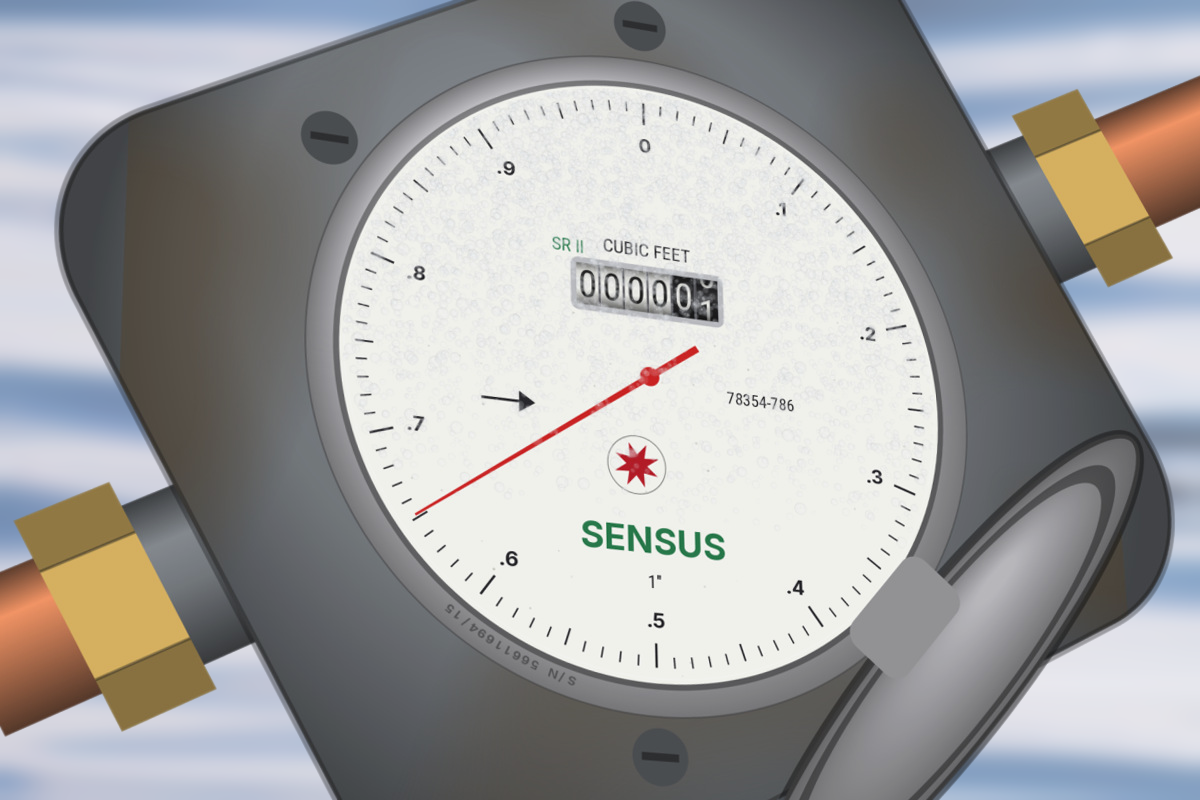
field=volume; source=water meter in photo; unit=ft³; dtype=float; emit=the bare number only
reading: 0.65
